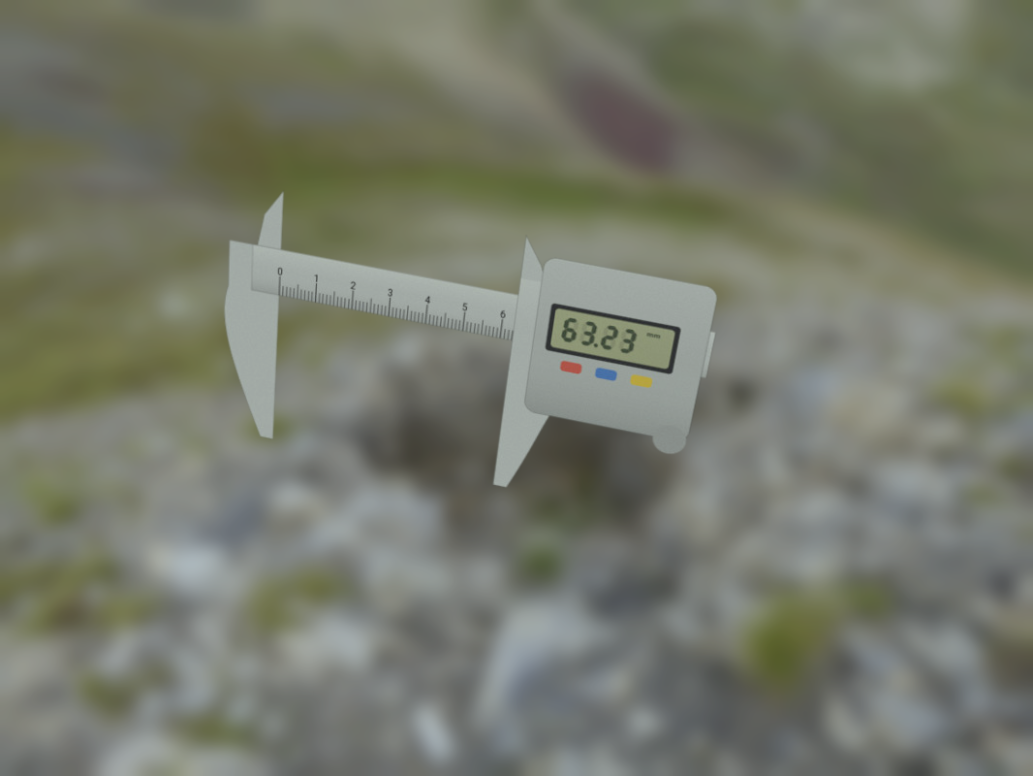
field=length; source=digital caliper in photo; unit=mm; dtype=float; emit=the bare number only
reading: 63.23
